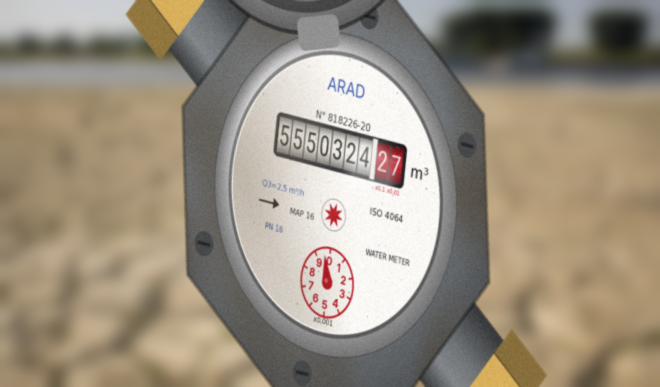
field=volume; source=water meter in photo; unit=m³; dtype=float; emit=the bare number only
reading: 5550324.269
